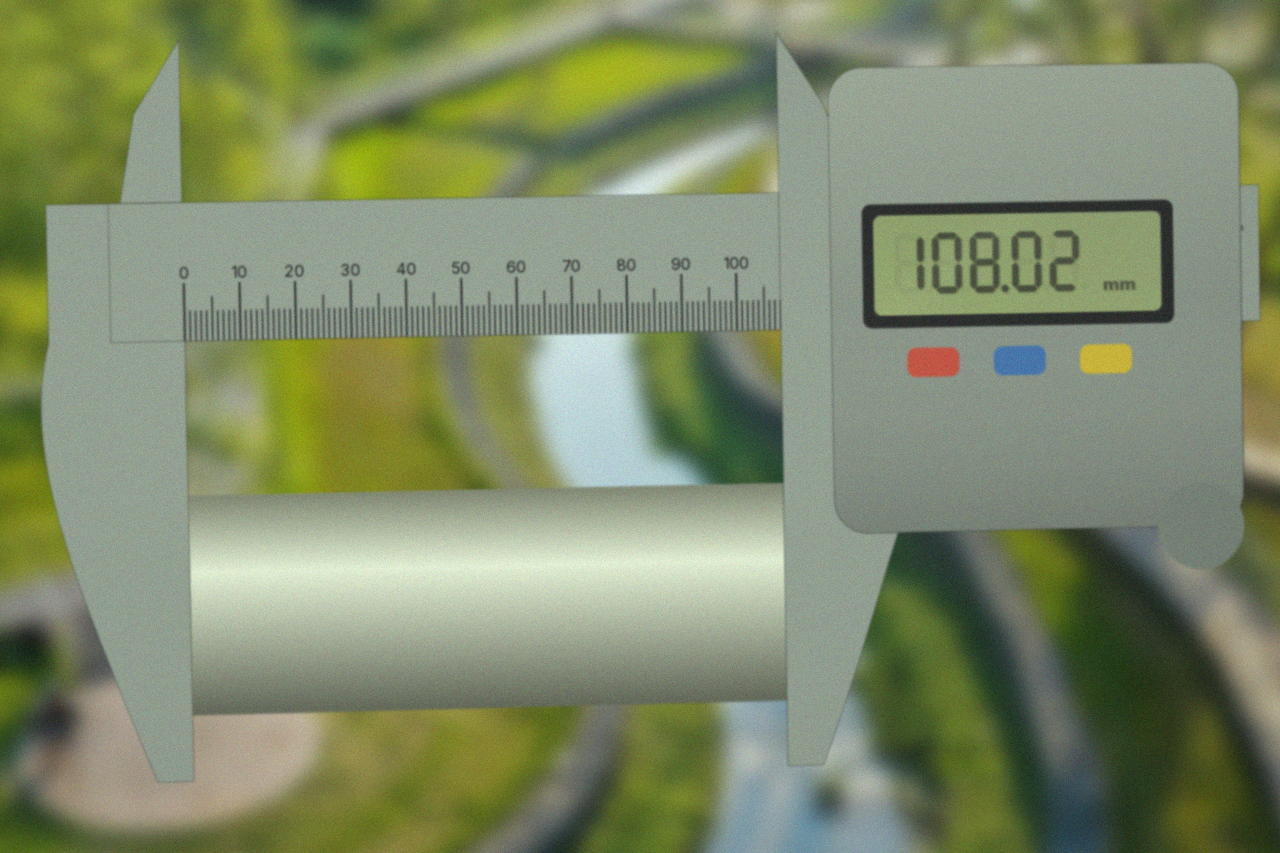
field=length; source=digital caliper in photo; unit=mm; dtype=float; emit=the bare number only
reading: 108.02
